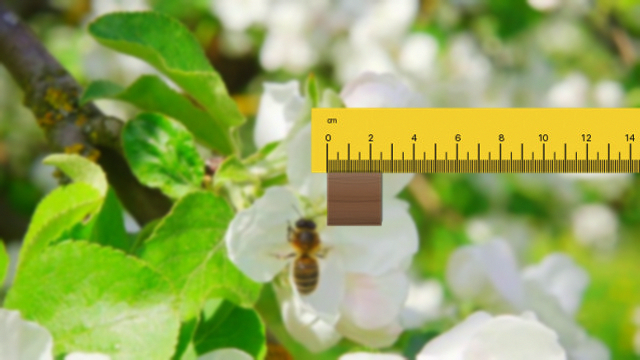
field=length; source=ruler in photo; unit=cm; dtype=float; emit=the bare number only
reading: 2.5
